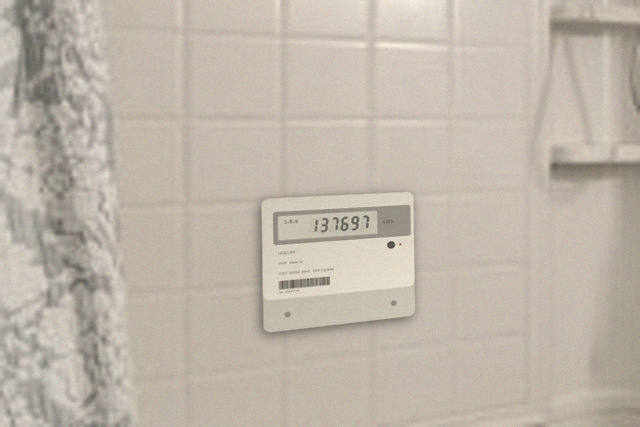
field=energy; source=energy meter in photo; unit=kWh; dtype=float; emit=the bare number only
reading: 137697
